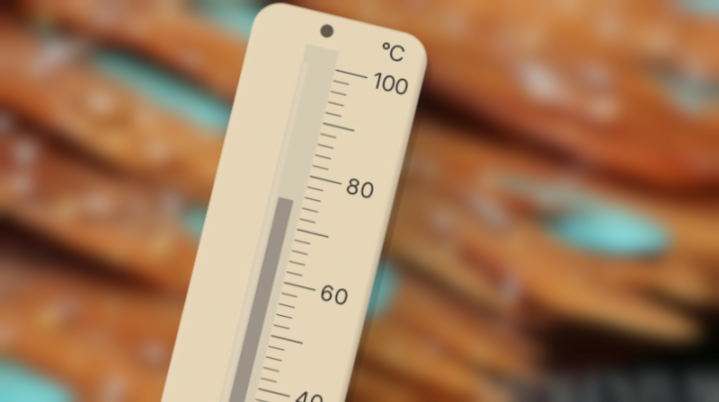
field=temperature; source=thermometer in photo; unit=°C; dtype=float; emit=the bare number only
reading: 75
